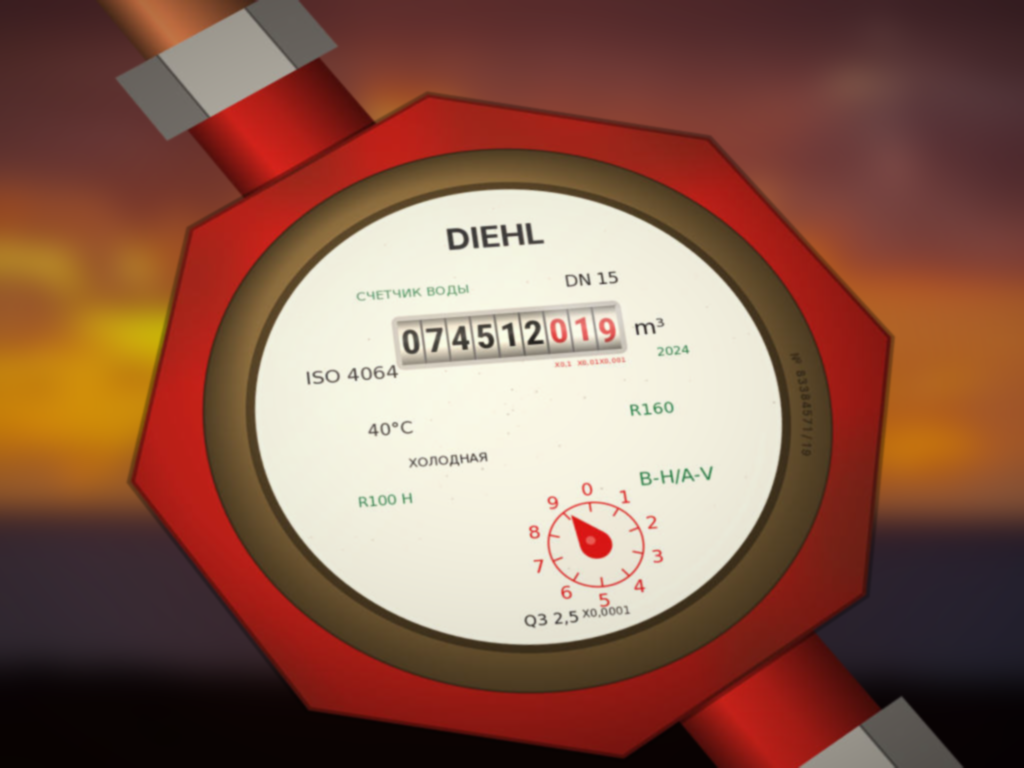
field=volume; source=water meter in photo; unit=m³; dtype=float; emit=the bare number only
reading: 74512.0189
